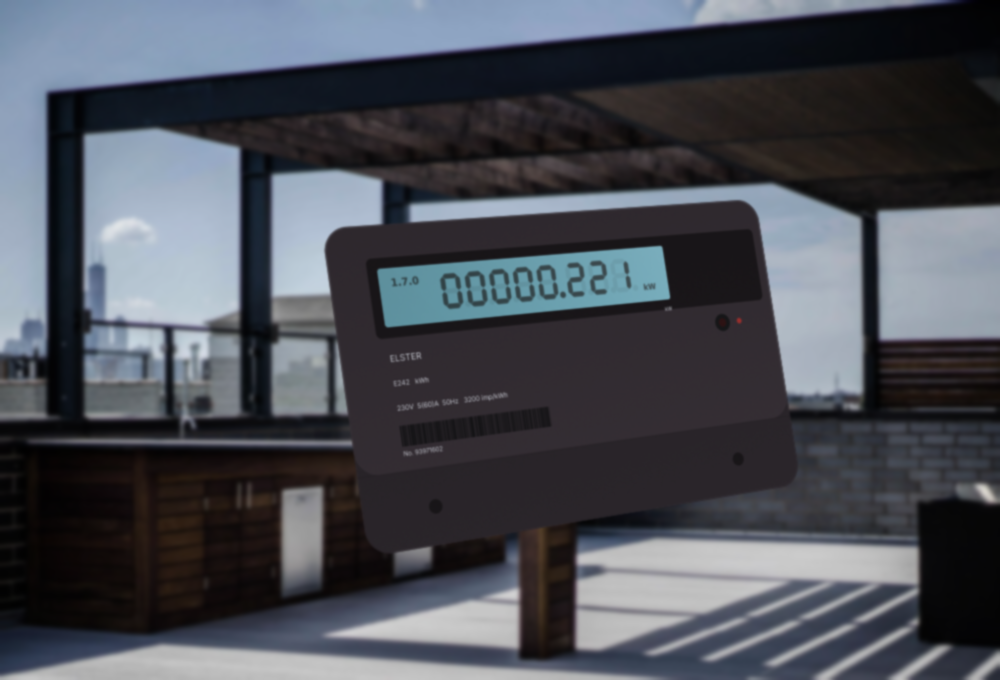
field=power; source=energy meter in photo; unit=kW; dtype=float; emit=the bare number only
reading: 0.221
